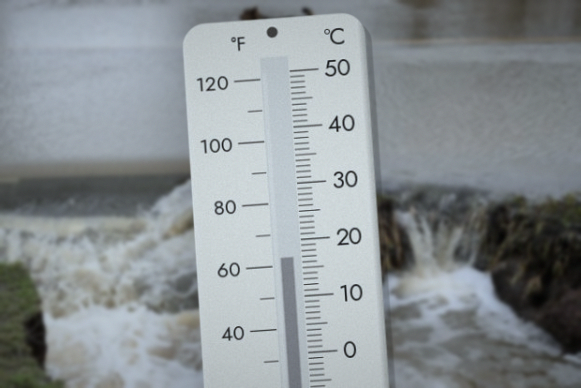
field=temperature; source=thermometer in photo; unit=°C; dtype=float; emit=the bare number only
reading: 17
